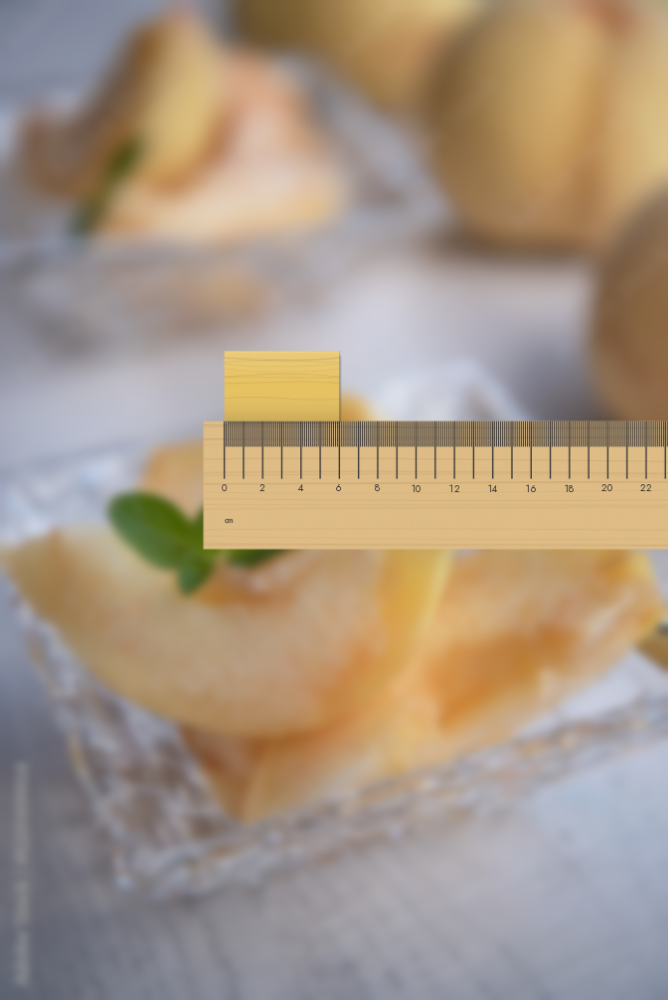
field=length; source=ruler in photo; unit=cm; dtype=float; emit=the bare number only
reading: 6
